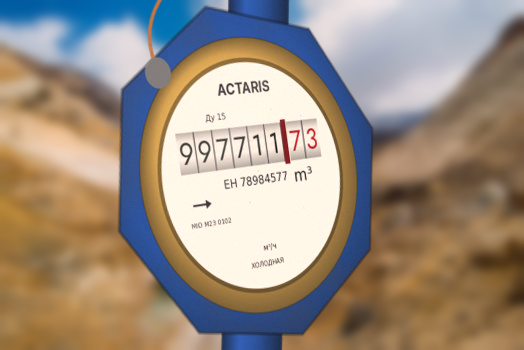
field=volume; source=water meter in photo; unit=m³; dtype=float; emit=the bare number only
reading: 997711.73
